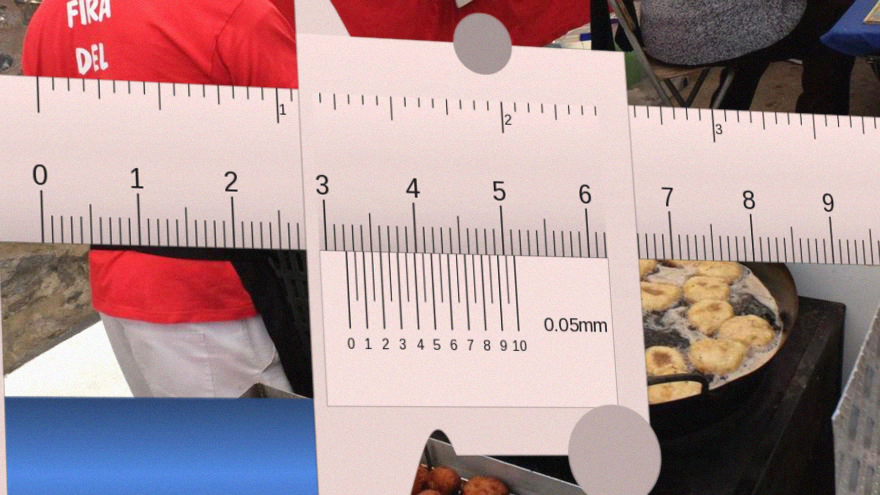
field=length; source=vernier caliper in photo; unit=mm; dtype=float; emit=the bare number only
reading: 32.2
